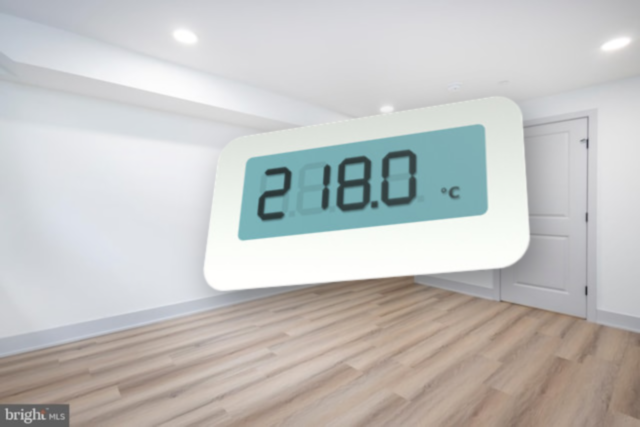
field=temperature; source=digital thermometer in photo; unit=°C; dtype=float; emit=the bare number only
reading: 218.0
